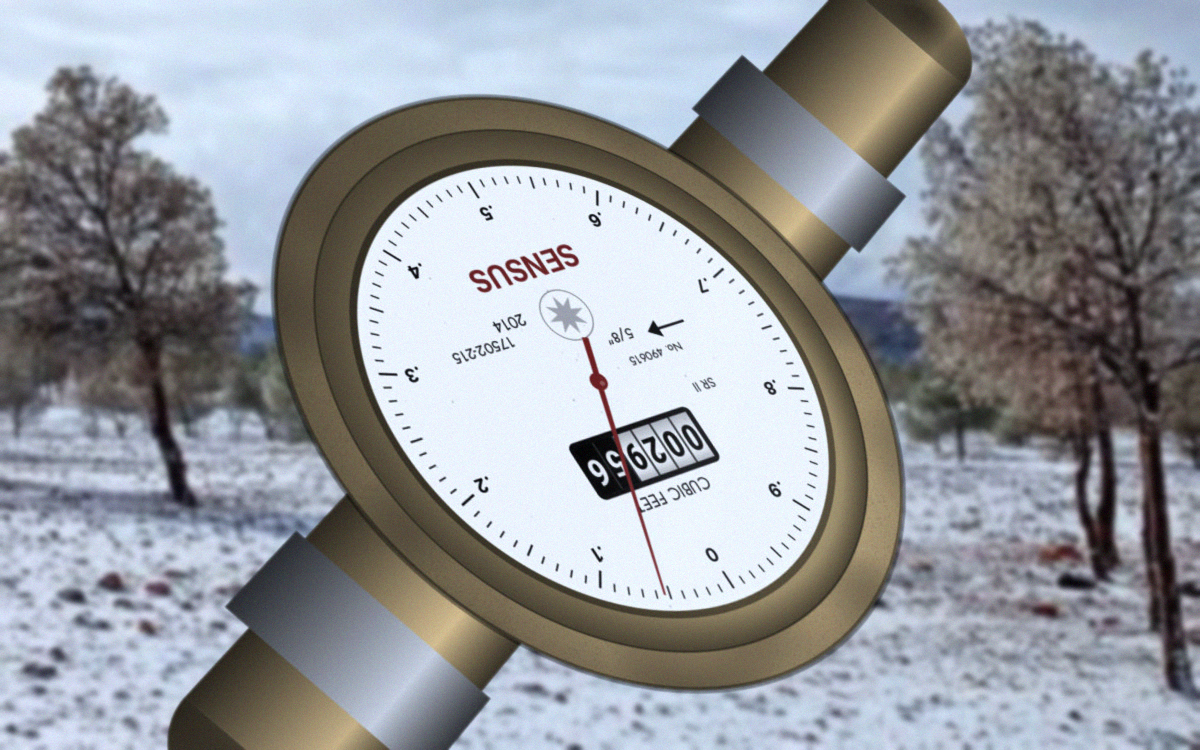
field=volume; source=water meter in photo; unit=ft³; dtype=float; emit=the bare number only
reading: 2956.05
